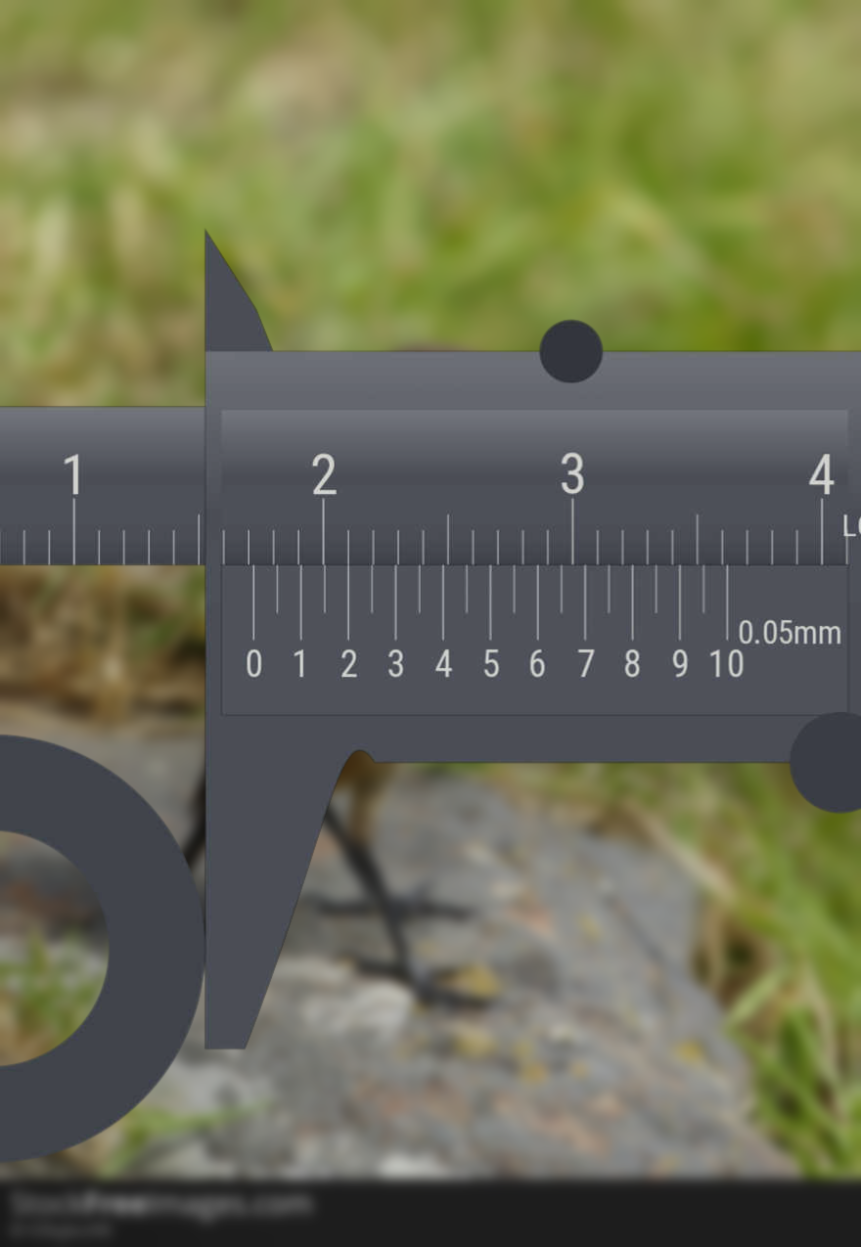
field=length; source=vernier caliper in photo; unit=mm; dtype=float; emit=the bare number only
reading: 17.20
